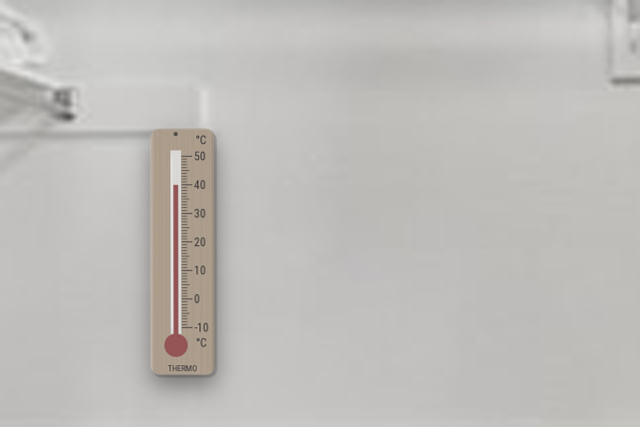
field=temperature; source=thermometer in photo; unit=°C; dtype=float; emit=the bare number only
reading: 40
